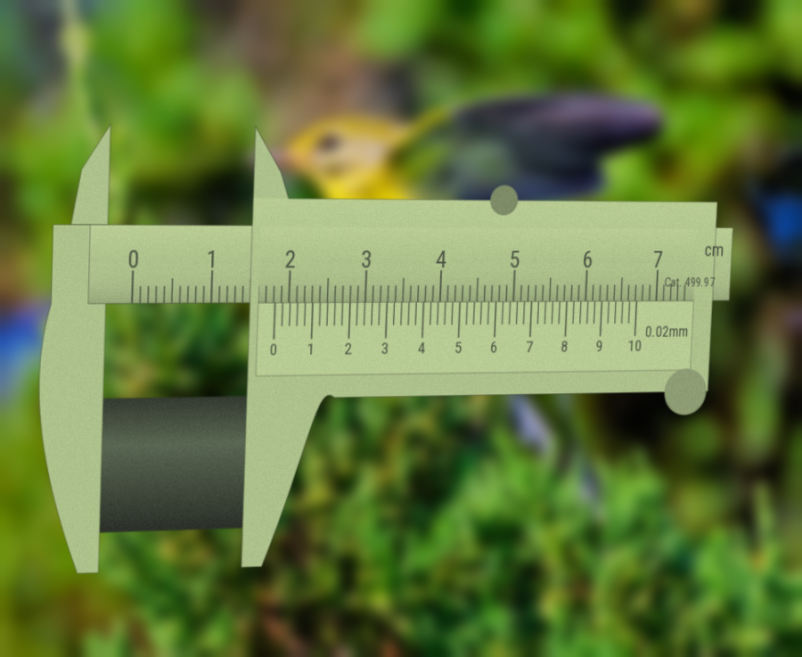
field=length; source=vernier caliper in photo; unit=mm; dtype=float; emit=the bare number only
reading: 18.2
